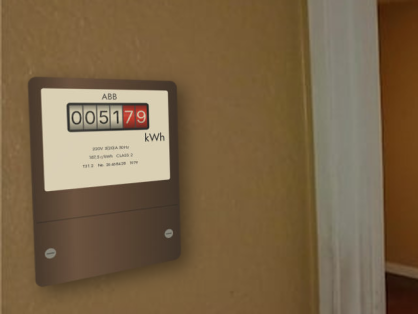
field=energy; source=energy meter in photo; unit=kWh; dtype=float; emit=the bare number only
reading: 51.79
